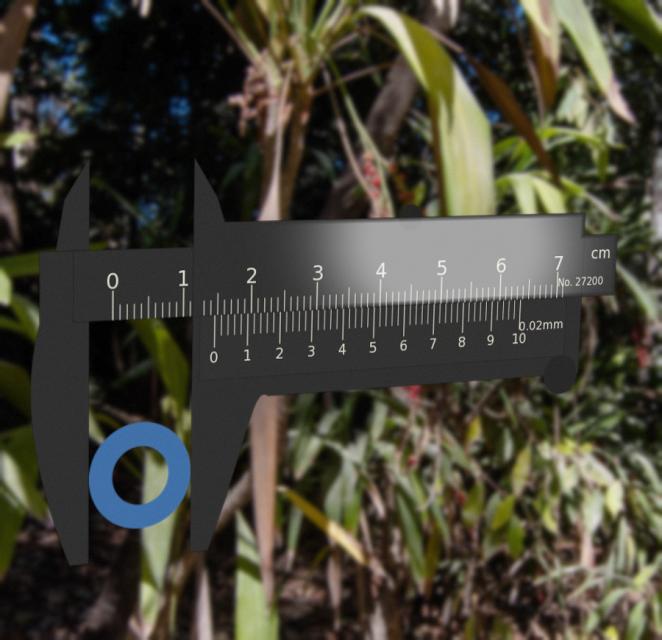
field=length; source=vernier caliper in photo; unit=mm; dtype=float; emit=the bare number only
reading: 14.6
